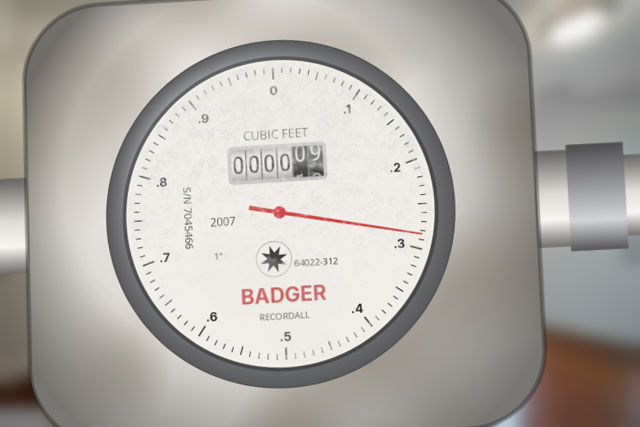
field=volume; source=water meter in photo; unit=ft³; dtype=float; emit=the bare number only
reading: 9.28
